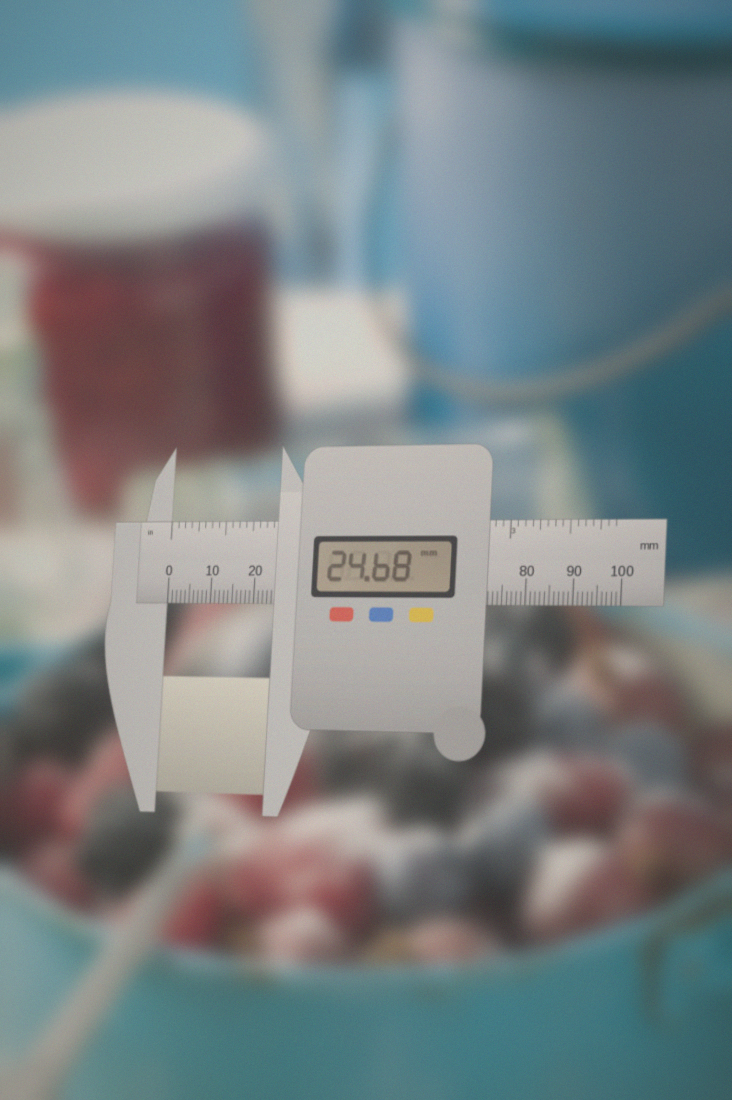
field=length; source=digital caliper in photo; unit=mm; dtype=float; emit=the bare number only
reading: 24.68
